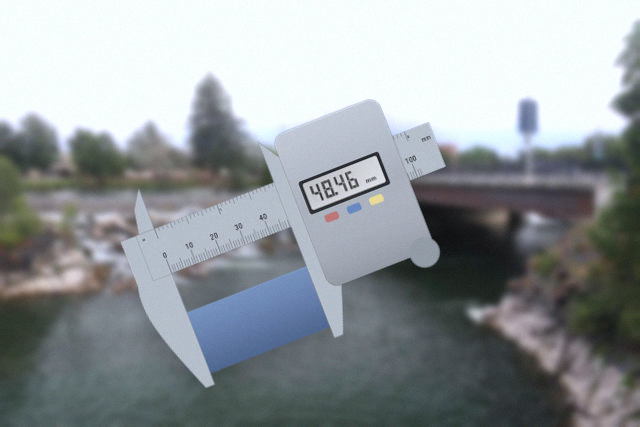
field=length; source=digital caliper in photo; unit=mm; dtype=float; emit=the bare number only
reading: 48.46
